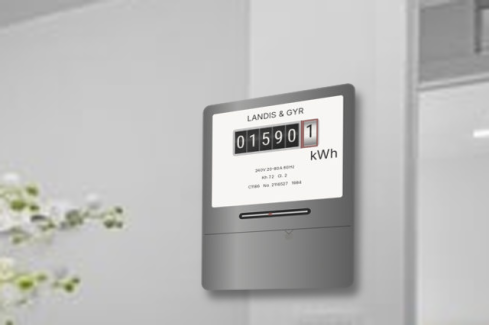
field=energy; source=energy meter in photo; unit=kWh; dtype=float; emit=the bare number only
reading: 1590.1
